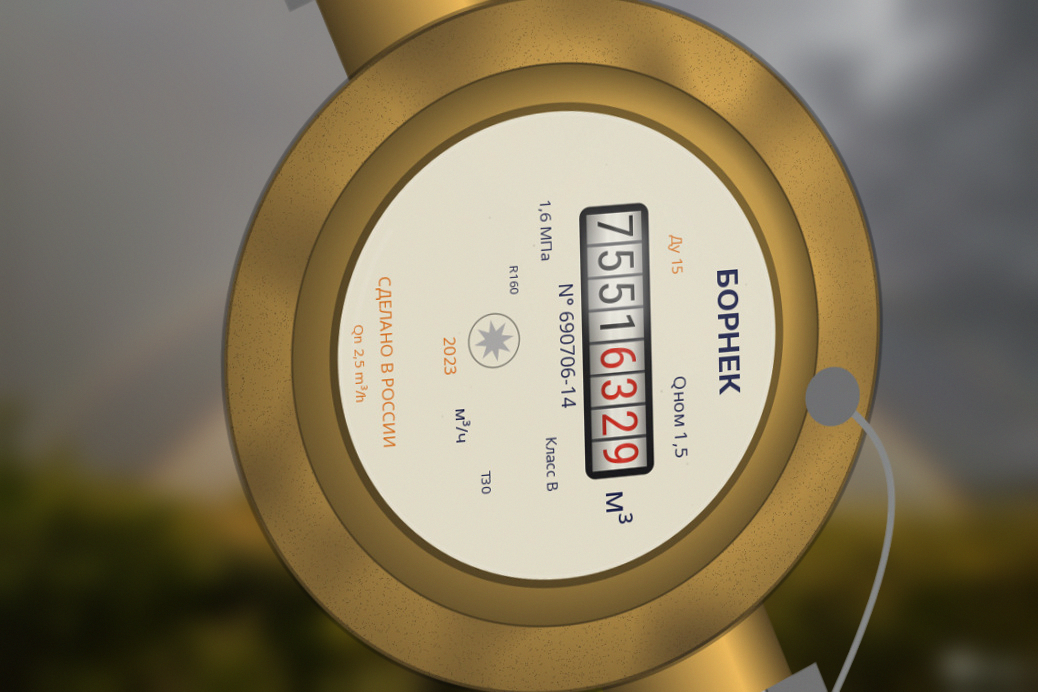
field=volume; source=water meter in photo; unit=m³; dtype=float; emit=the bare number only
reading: 7551.6329
